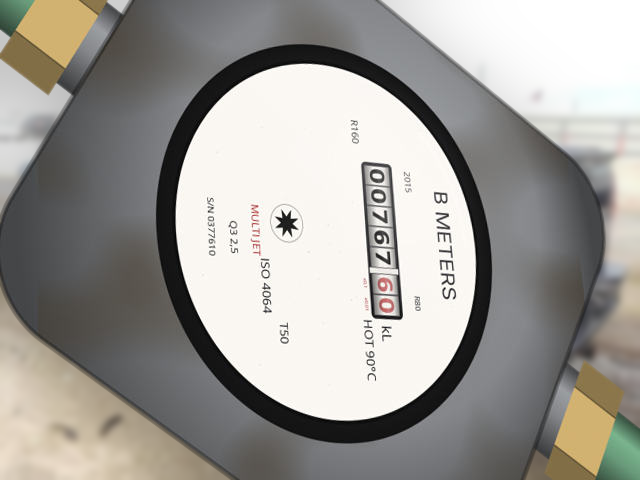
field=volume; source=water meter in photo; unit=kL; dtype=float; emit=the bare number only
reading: 767.60
